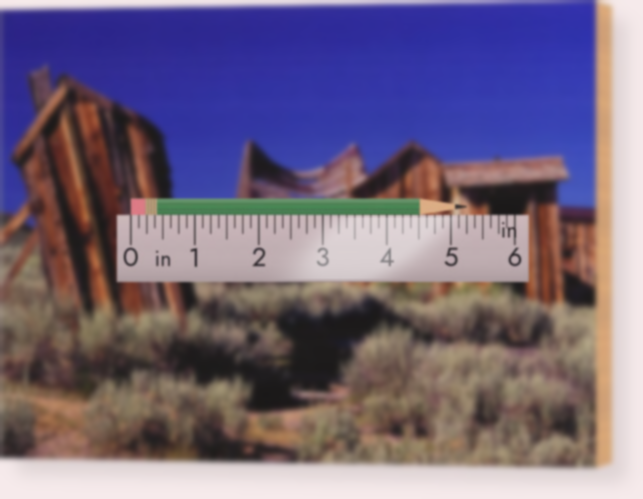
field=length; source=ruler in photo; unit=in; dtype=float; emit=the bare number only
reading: 5.25
